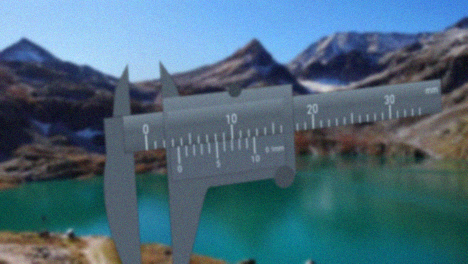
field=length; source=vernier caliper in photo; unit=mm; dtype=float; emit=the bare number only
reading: 3.6
